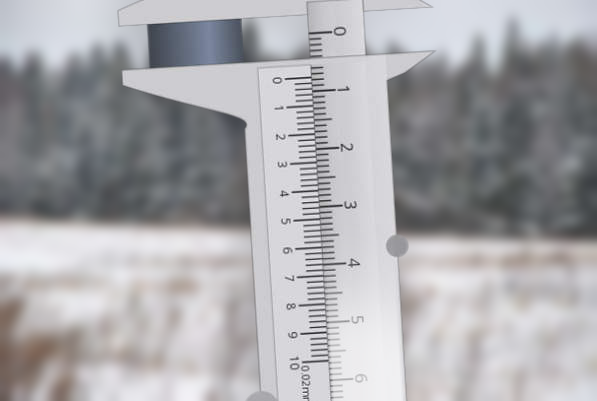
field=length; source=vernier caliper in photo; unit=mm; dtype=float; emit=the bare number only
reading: 7.6
